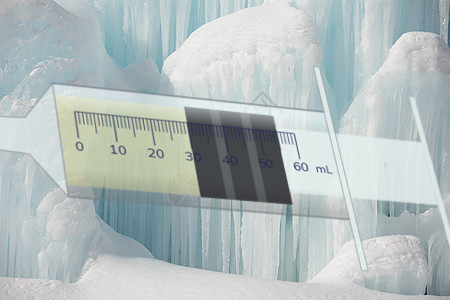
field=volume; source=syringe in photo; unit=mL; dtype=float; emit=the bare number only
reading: 30
